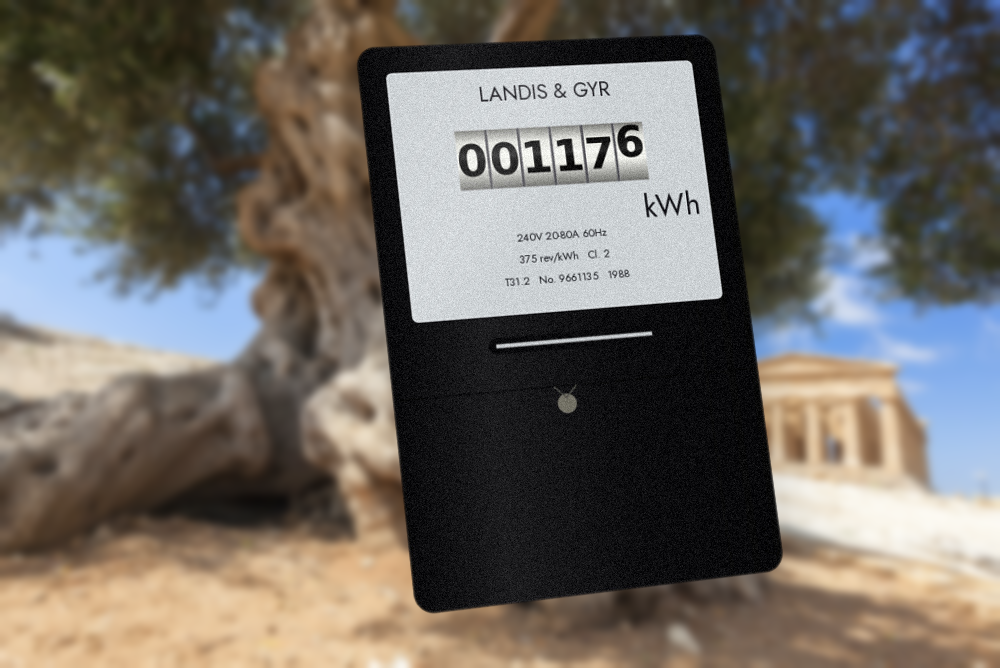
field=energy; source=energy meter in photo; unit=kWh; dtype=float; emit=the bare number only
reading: 1176
